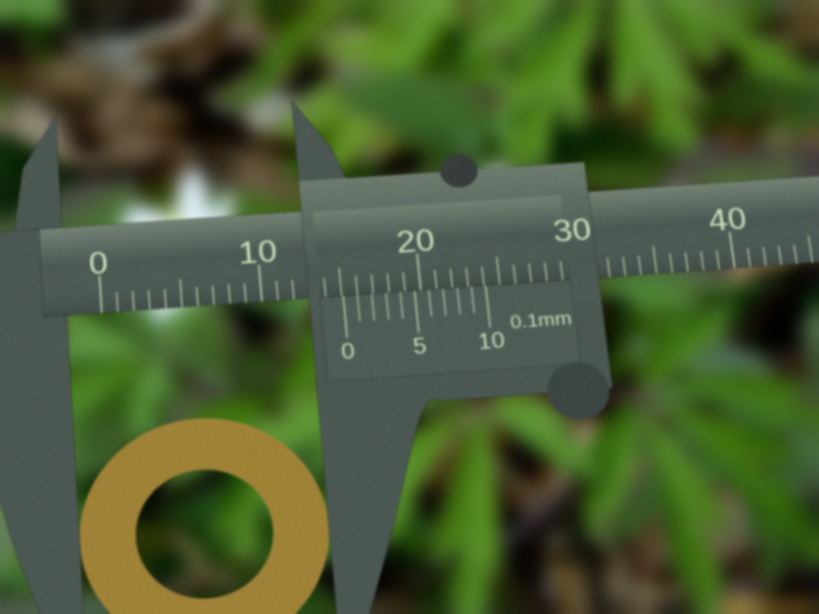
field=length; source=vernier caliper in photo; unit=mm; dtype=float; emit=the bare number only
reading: 15.1
